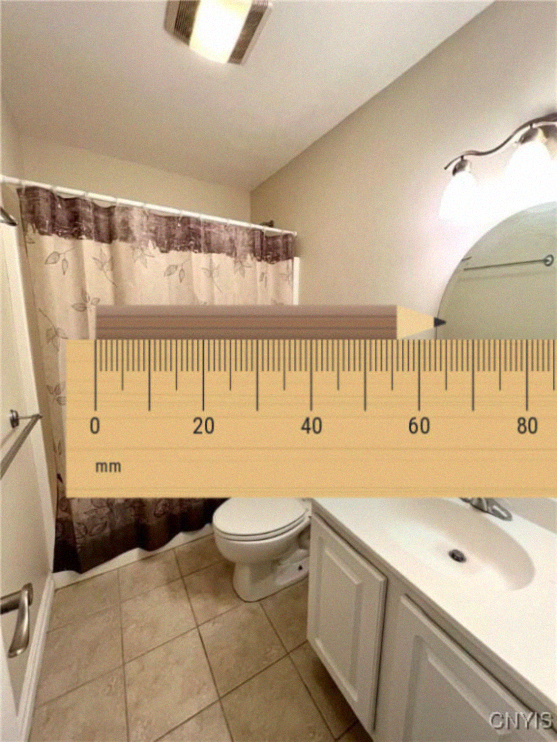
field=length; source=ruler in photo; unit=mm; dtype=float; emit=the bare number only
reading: 65
